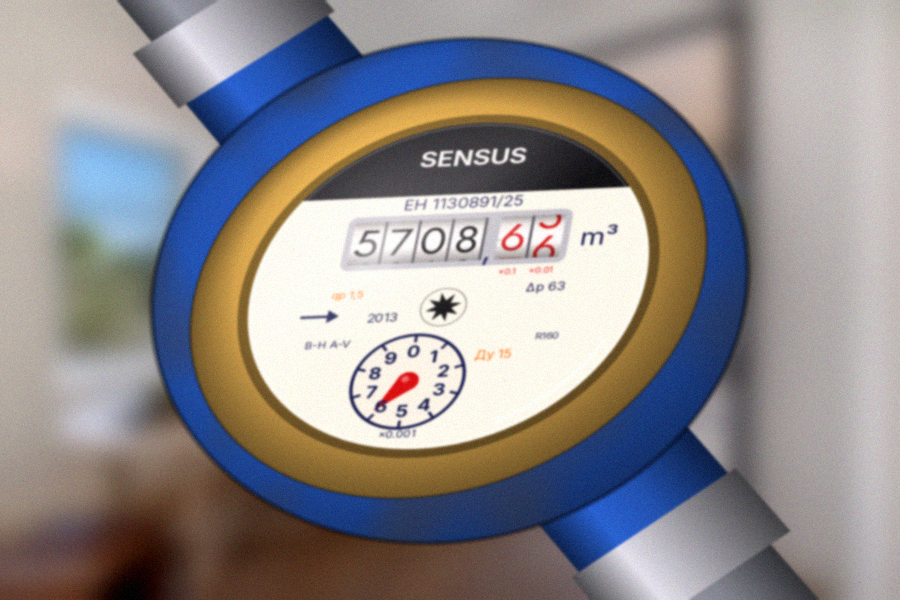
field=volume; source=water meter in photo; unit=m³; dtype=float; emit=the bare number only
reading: 5708.656
